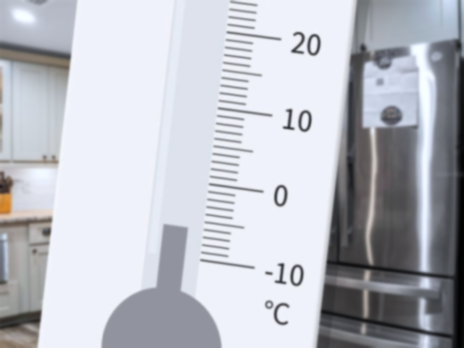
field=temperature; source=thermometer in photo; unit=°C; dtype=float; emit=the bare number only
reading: -6
